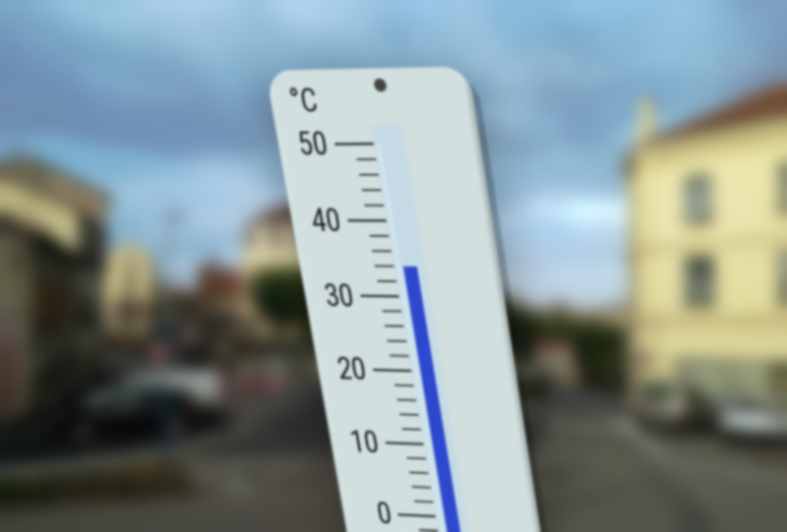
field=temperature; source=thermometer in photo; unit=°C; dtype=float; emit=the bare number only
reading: 34
